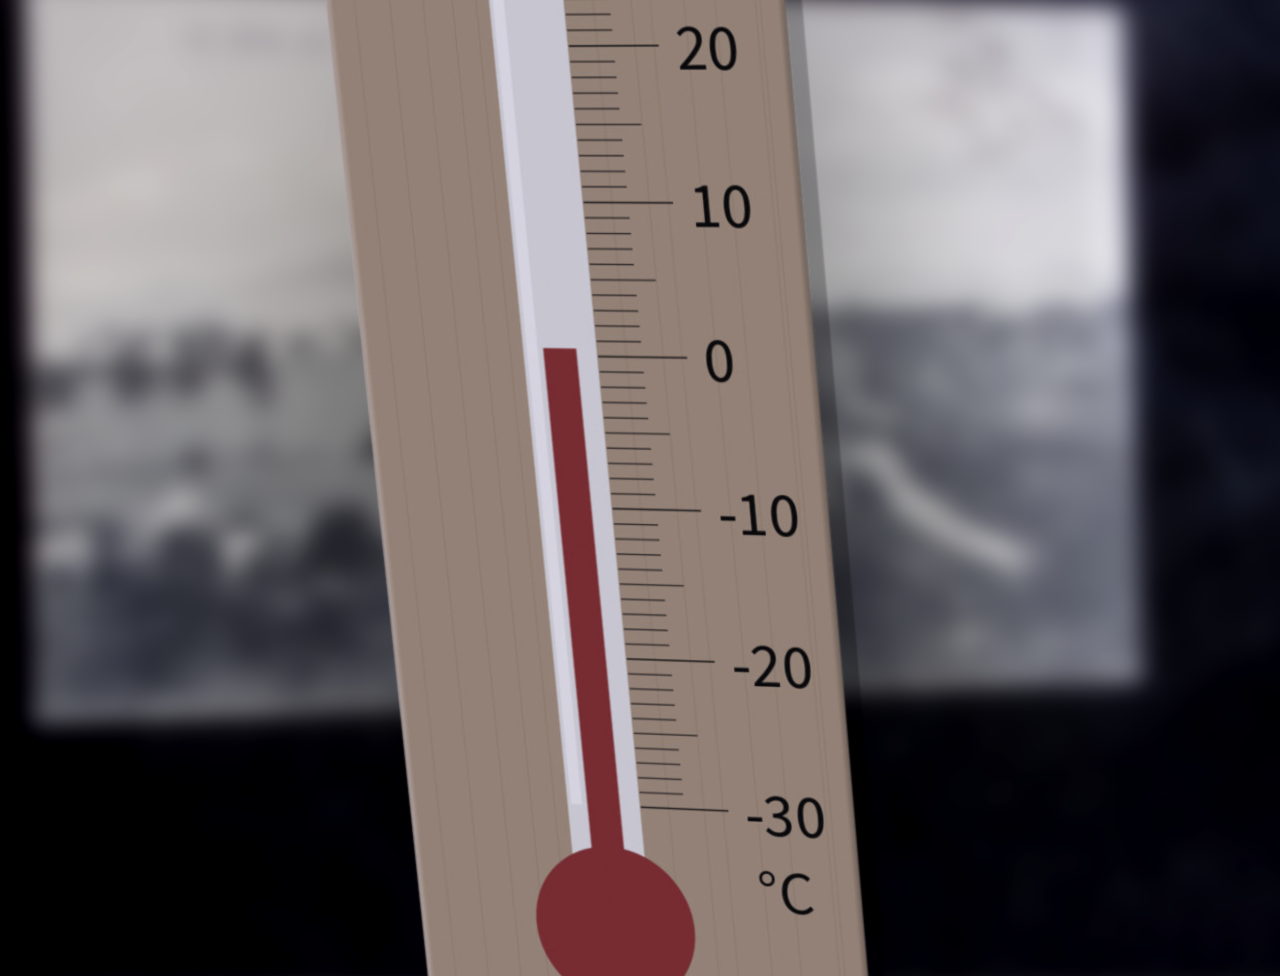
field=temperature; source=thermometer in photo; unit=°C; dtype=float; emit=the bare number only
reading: 0.5
